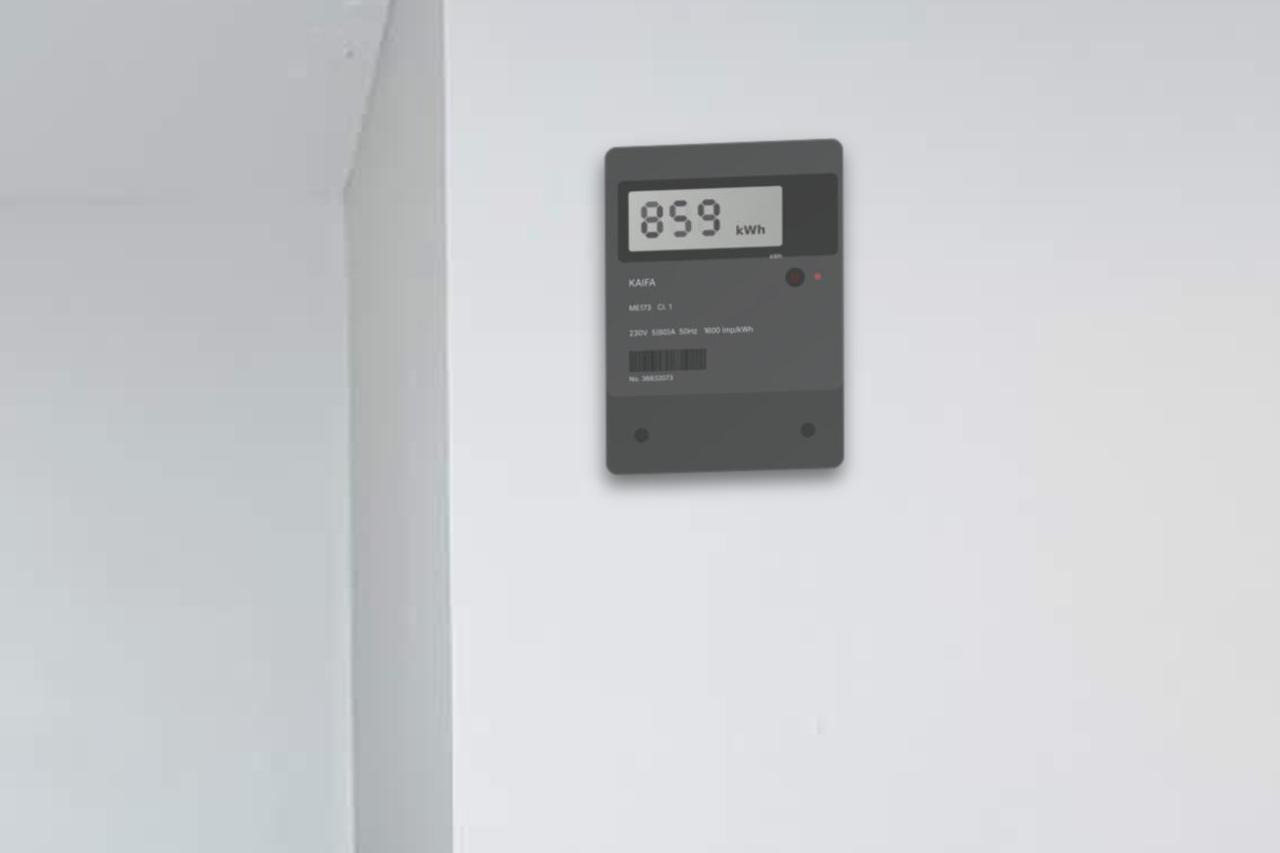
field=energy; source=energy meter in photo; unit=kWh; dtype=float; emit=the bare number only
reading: 859
